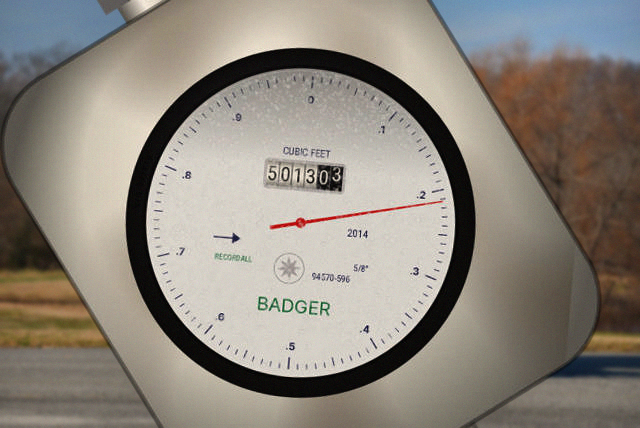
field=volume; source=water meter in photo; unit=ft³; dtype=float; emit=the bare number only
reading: 501303.21
